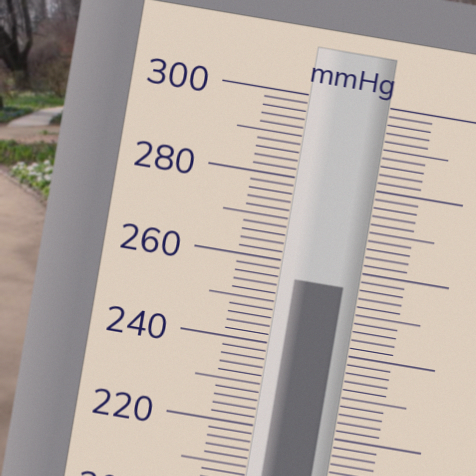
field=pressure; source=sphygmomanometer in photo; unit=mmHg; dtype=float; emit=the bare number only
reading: 256
